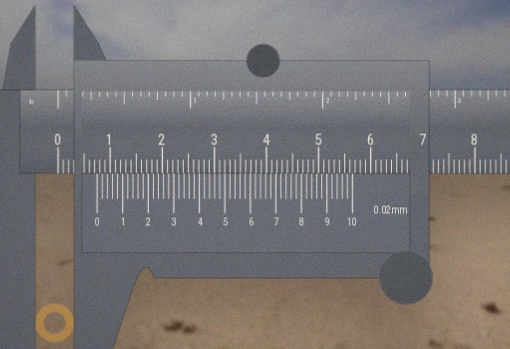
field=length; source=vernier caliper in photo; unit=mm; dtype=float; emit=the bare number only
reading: 7.5
